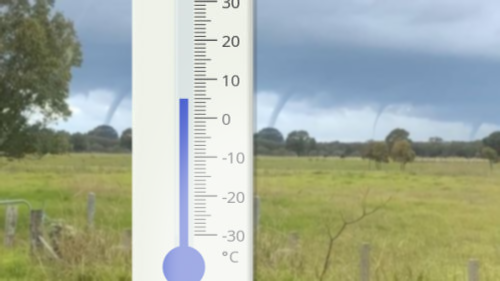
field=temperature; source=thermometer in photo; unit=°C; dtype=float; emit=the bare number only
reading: 5
